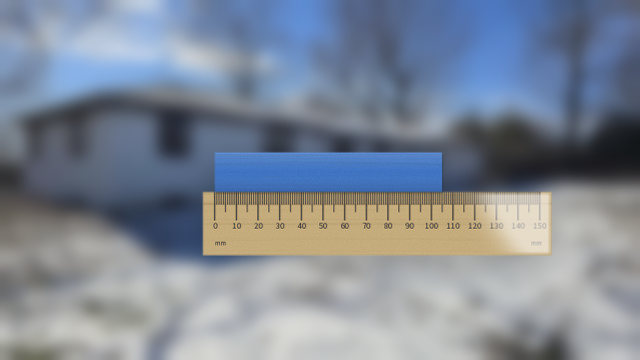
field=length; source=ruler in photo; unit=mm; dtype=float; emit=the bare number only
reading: 105
